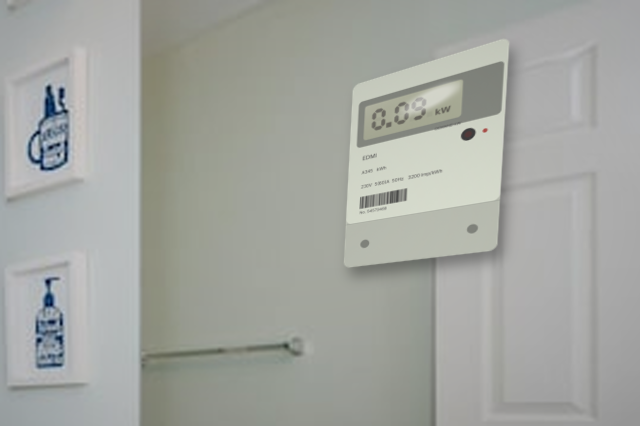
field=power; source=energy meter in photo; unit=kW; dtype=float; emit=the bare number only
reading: 0.09
